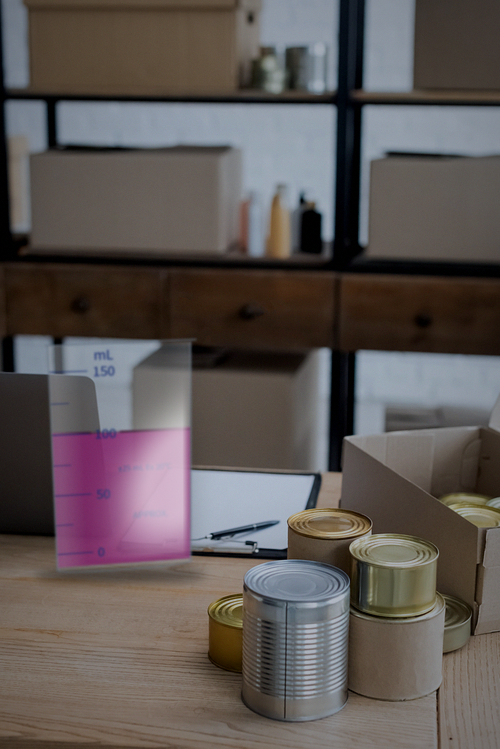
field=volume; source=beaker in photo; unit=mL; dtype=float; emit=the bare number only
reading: 100
